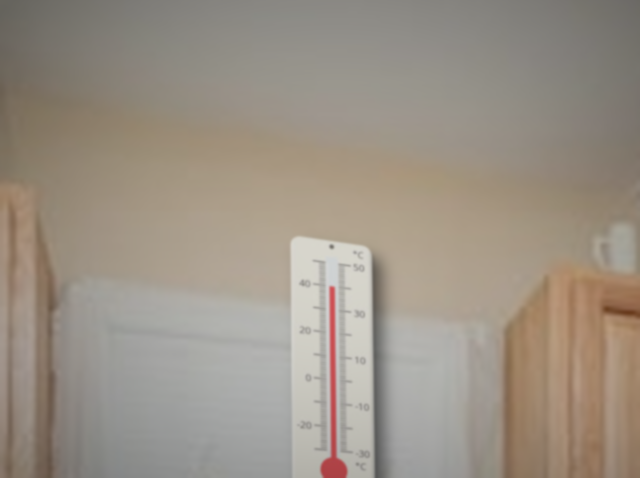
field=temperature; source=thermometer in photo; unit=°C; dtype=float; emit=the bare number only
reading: 40
